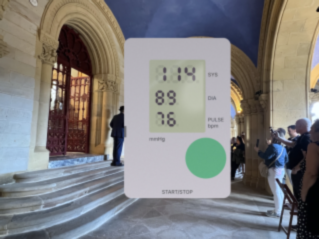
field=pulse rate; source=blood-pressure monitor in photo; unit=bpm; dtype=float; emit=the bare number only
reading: 76
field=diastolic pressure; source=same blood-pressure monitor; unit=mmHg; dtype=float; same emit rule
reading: 89
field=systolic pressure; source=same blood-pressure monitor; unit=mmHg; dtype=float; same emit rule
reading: 114
